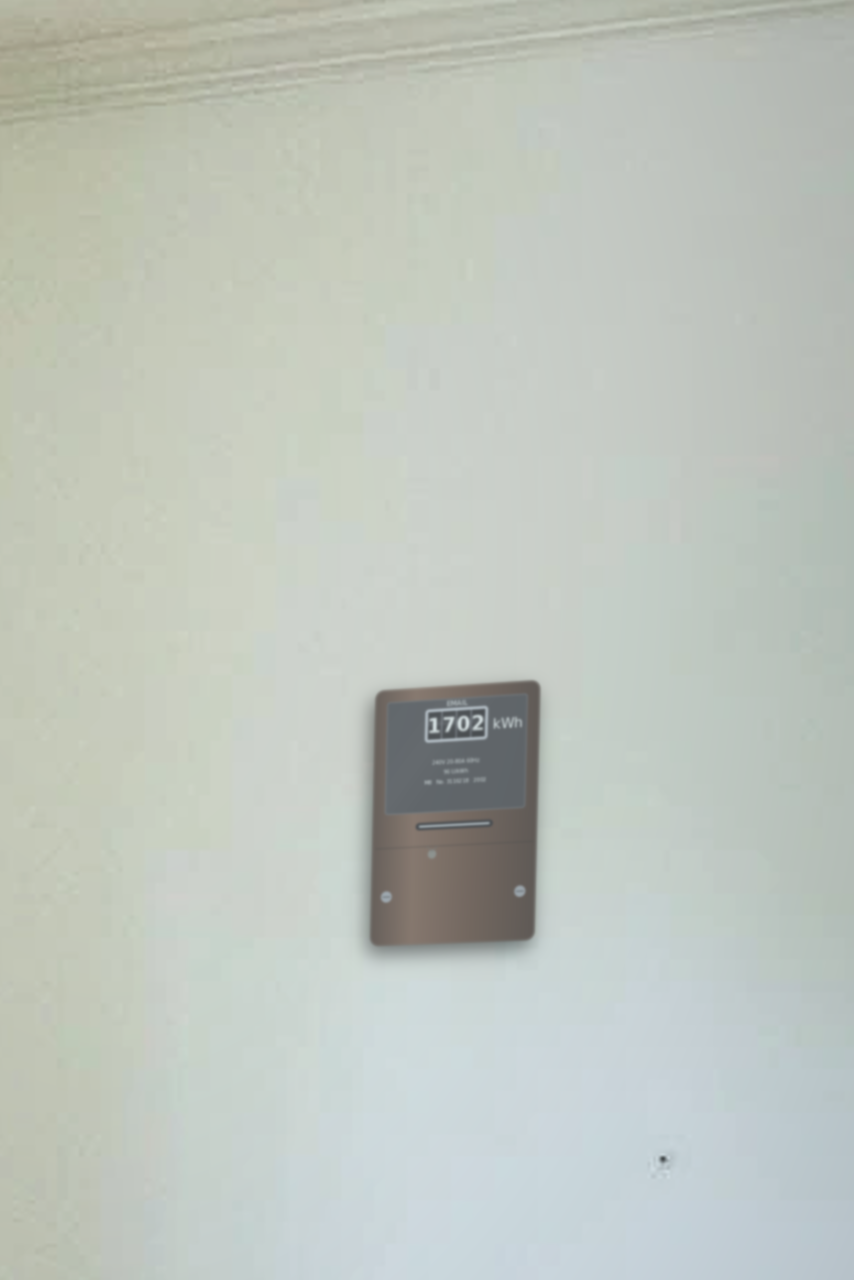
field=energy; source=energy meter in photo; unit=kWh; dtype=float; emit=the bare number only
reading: 1702
